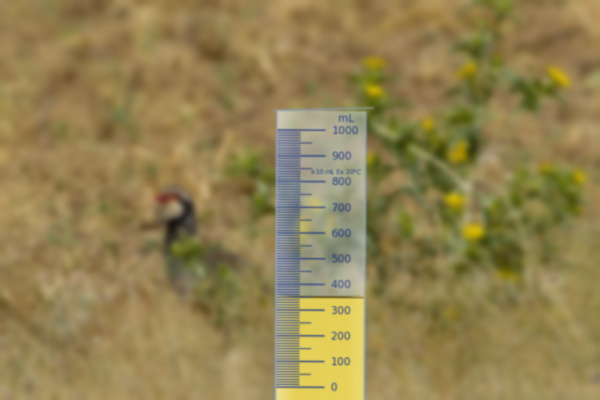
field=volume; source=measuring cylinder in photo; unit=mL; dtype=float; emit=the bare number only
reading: 350
